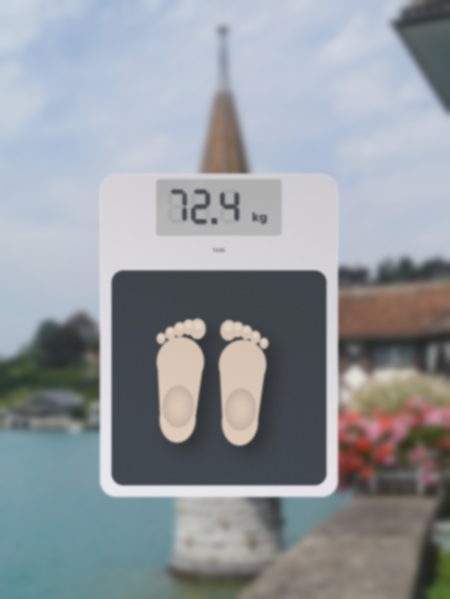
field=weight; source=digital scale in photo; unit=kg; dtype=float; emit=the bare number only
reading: 72.4
